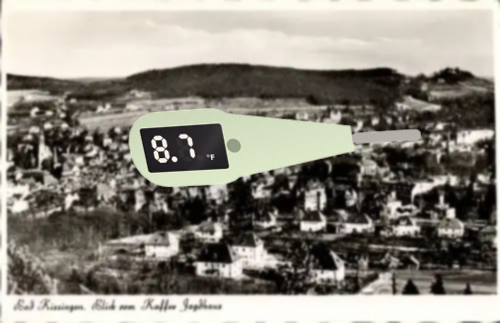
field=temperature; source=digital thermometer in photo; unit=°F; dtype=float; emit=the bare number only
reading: 8.7
